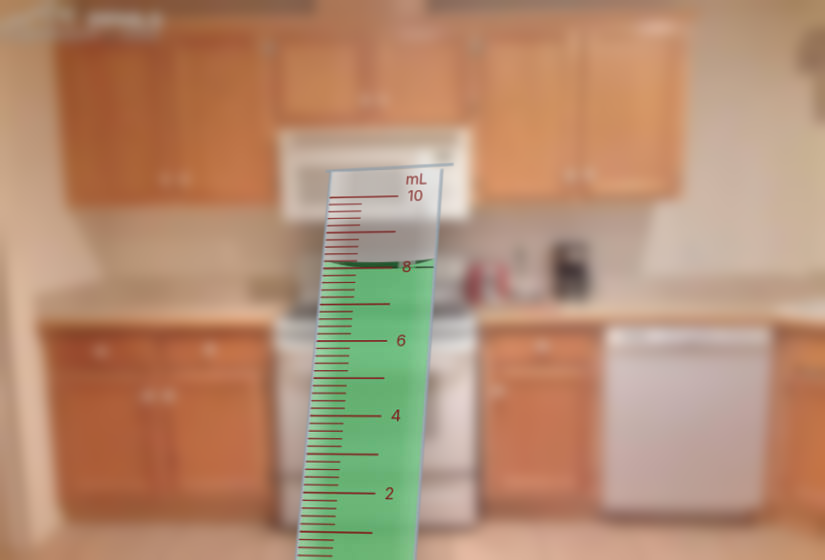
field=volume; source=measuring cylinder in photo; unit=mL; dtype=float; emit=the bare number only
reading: 8
